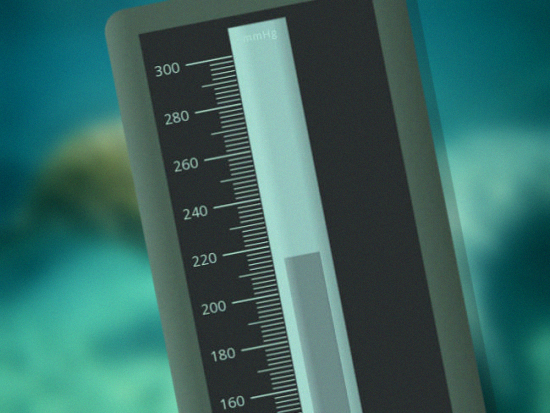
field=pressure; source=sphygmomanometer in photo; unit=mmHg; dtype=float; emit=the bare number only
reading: 214
